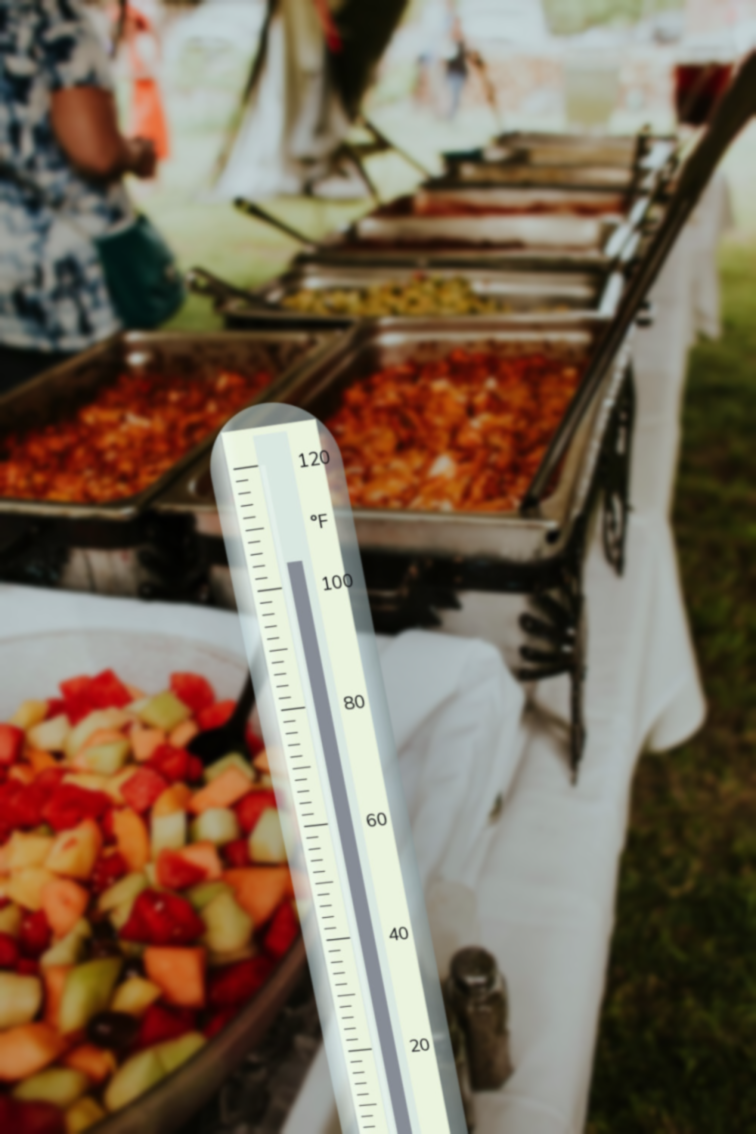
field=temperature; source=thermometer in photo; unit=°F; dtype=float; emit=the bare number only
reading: 104
